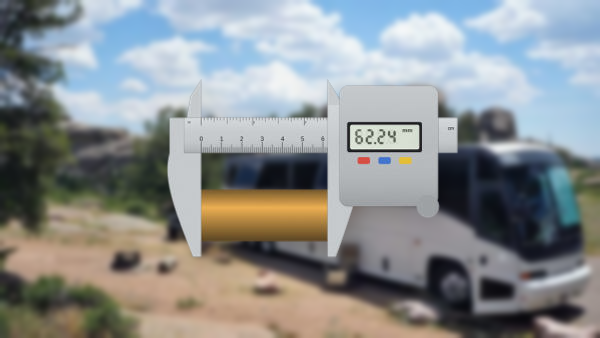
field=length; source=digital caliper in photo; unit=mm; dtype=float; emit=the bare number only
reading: 62.24
